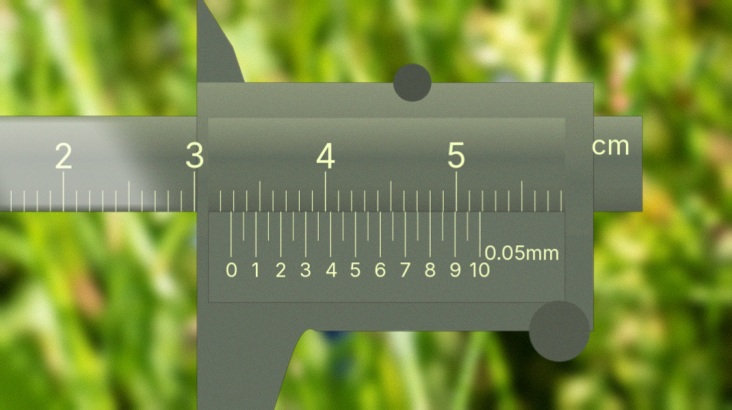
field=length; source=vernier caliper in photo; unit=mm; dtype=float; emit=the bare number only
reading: 32.8
